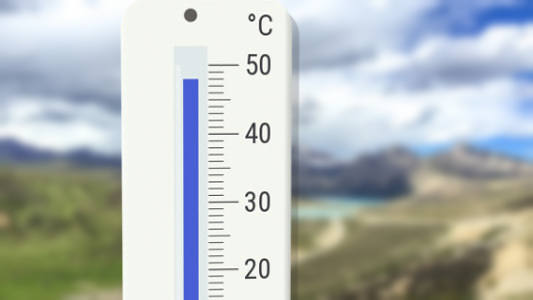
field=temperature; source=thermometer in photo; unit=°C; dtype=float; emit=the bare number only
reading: 48
